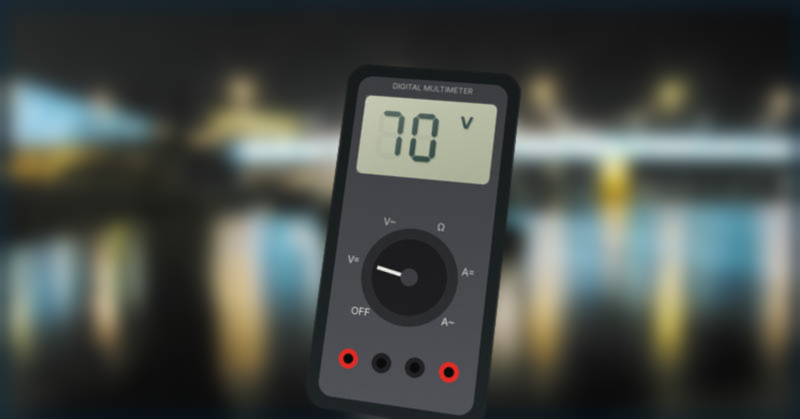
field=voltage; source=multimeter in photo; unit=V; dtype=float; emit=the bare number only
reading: 70
